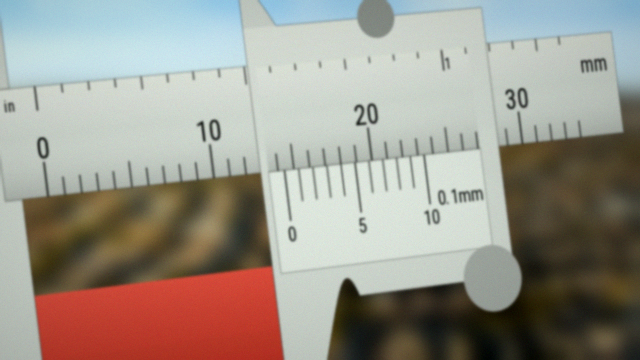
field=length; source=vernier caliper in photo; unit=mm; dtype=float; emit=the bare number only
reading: 14.4
